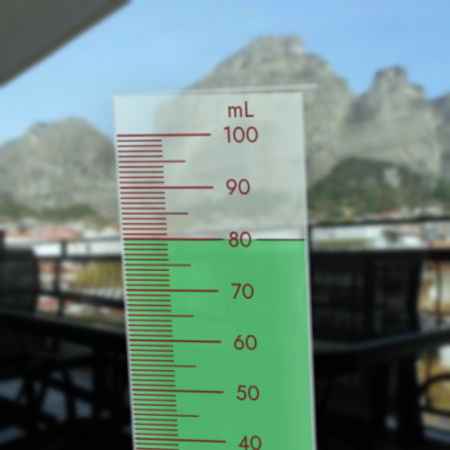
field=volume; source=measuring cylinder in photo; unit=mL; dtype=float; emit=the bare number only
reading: 80
